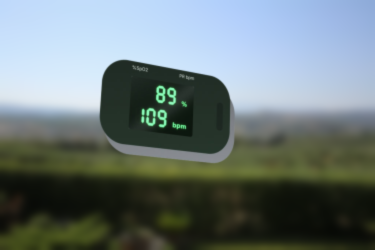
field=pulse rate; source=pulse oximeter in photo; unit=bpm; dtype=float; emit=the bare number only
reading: 109
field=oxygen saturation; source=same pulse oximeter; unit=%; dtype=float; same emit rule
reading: 89
